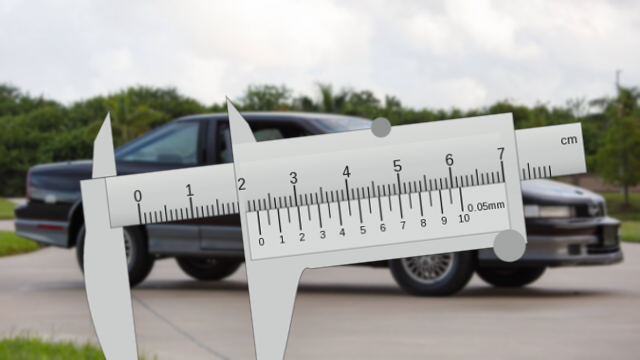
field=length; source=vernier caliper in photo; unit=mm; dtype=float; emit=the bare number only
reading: 22.5
